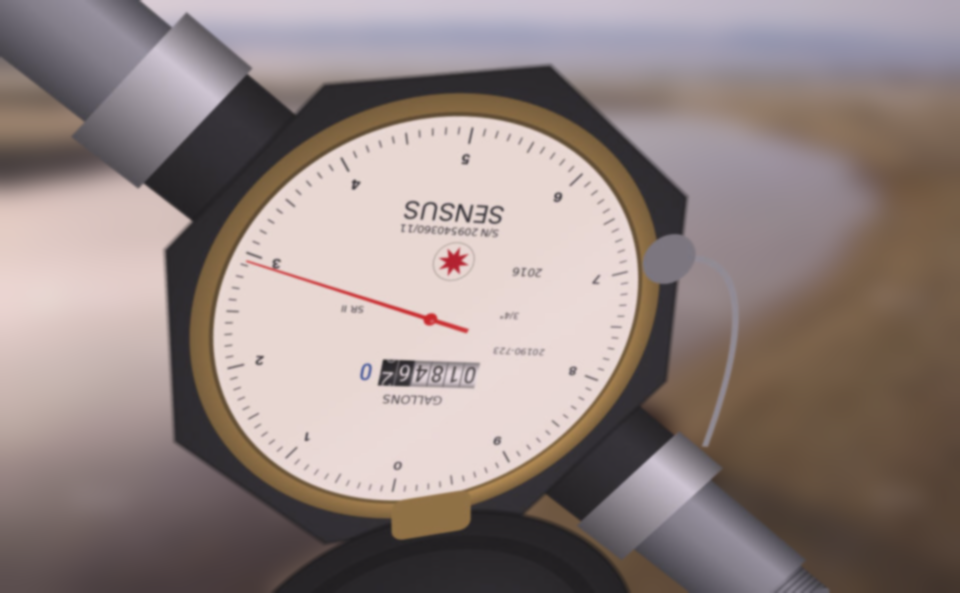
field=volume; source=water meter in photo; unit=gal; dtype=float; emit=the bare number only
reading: 184622.9
